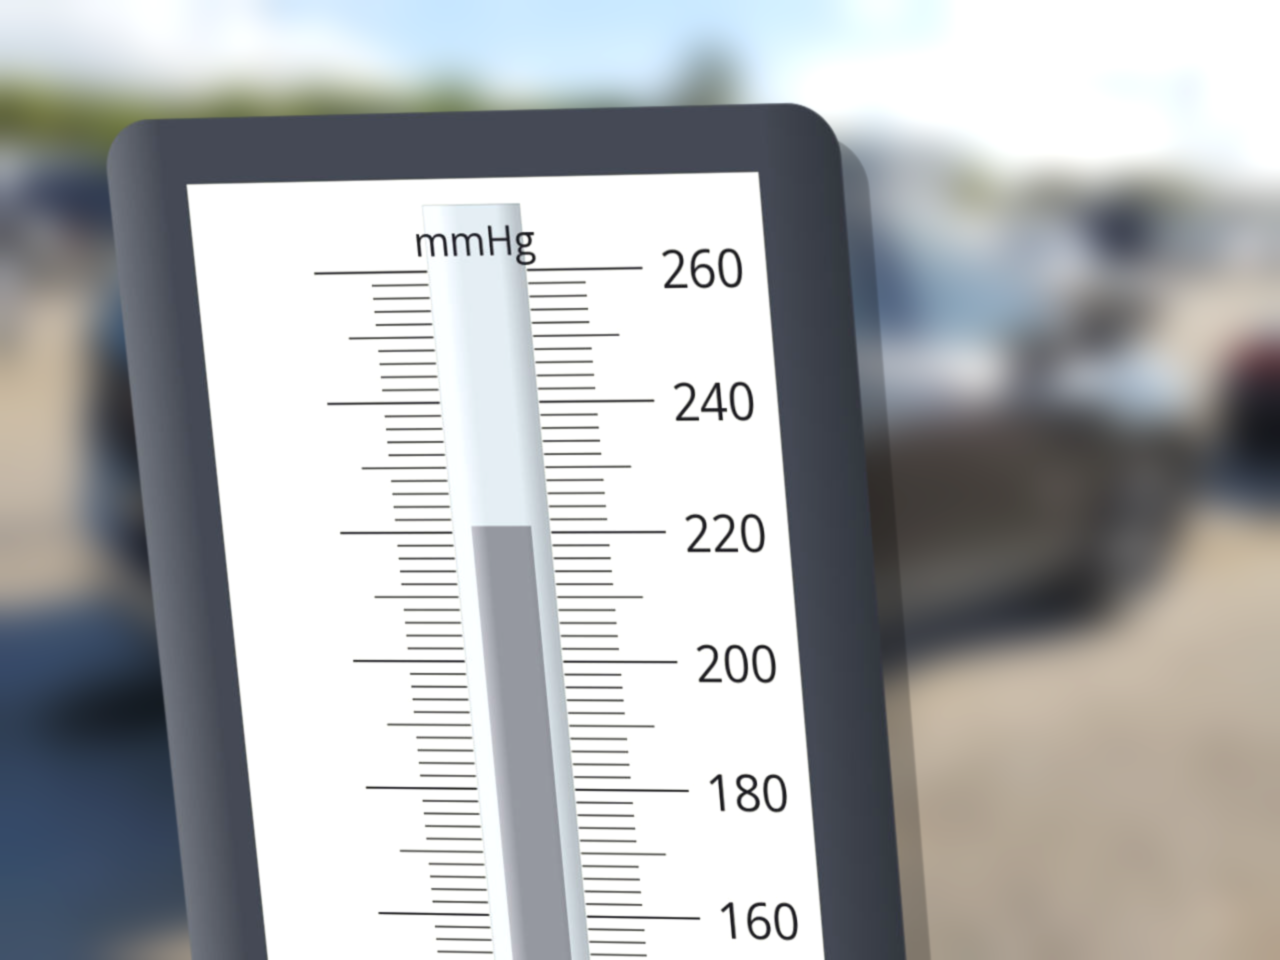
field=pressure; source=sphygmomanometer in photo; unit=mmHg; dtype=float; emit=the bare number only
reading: 221
